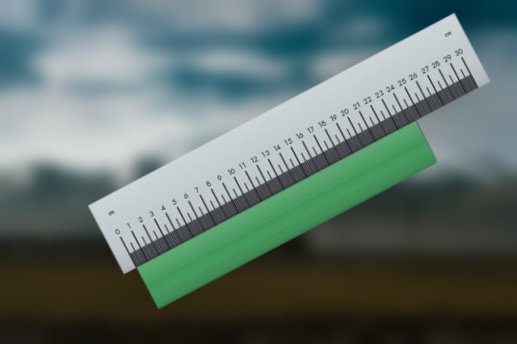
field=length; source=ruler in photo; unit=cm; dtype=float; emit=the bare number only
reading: 24.5
